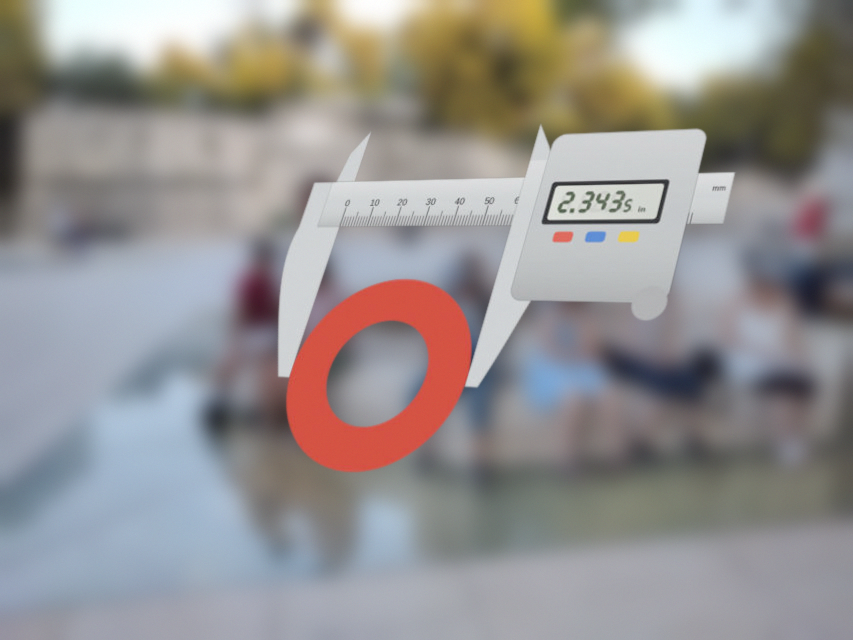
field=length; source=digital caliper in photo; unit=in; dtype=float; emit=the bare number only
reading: 2.3435
